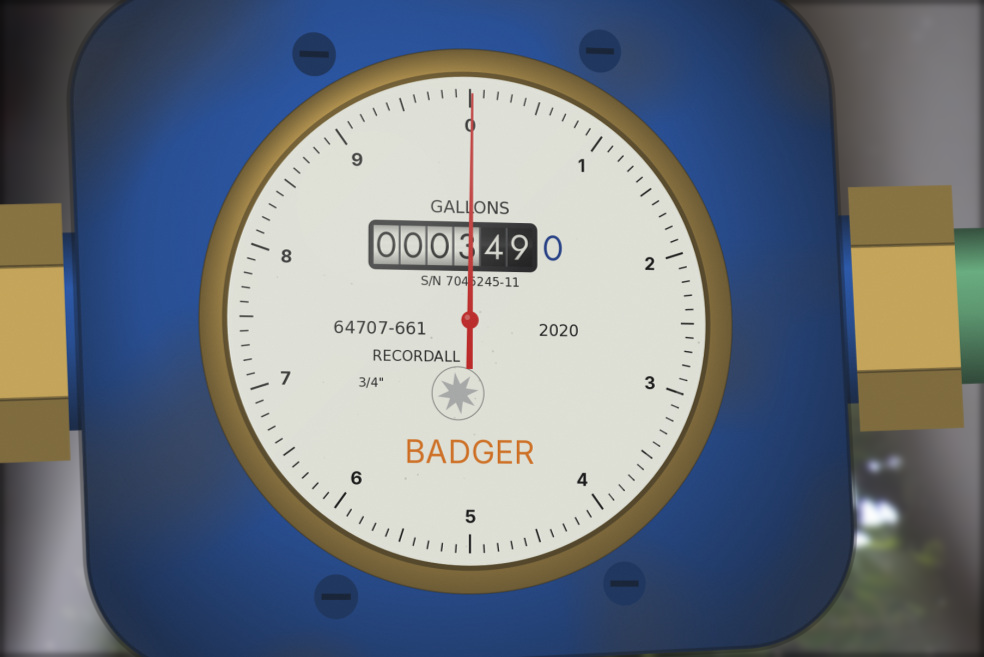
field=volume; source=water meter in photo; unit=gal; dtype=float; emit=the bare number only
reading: 3490.0
